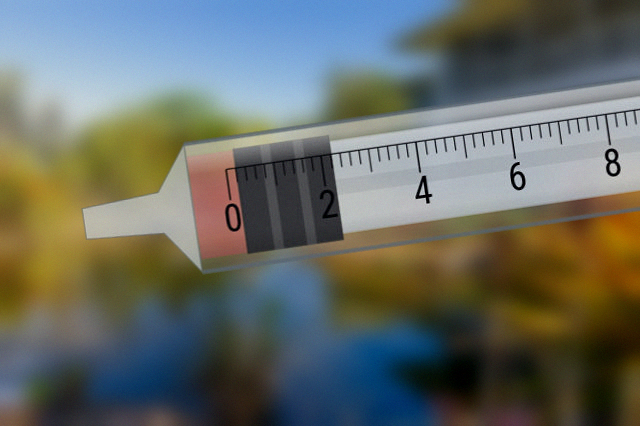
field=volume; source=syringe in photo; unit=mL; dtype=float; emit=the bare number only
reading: 0.2
